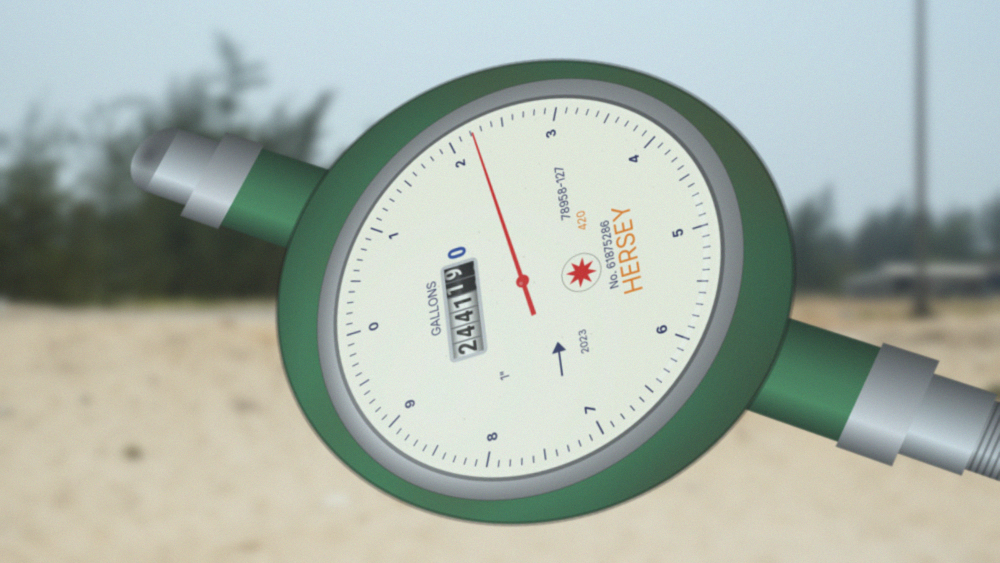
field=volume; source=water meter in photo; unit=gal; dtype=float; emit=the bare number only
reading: 2441192.2
